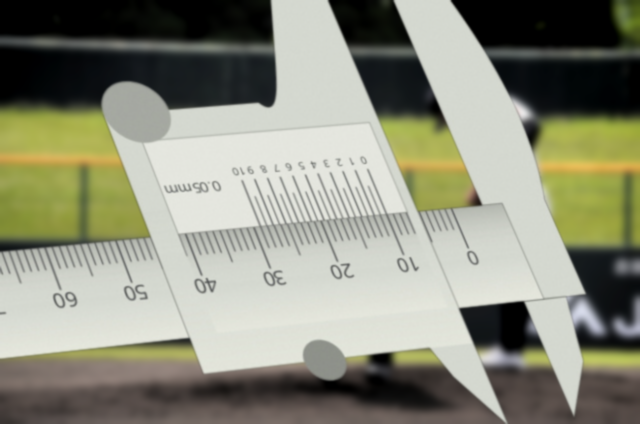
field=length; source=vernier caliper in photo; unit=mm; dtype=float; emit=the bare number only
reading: 10.0
